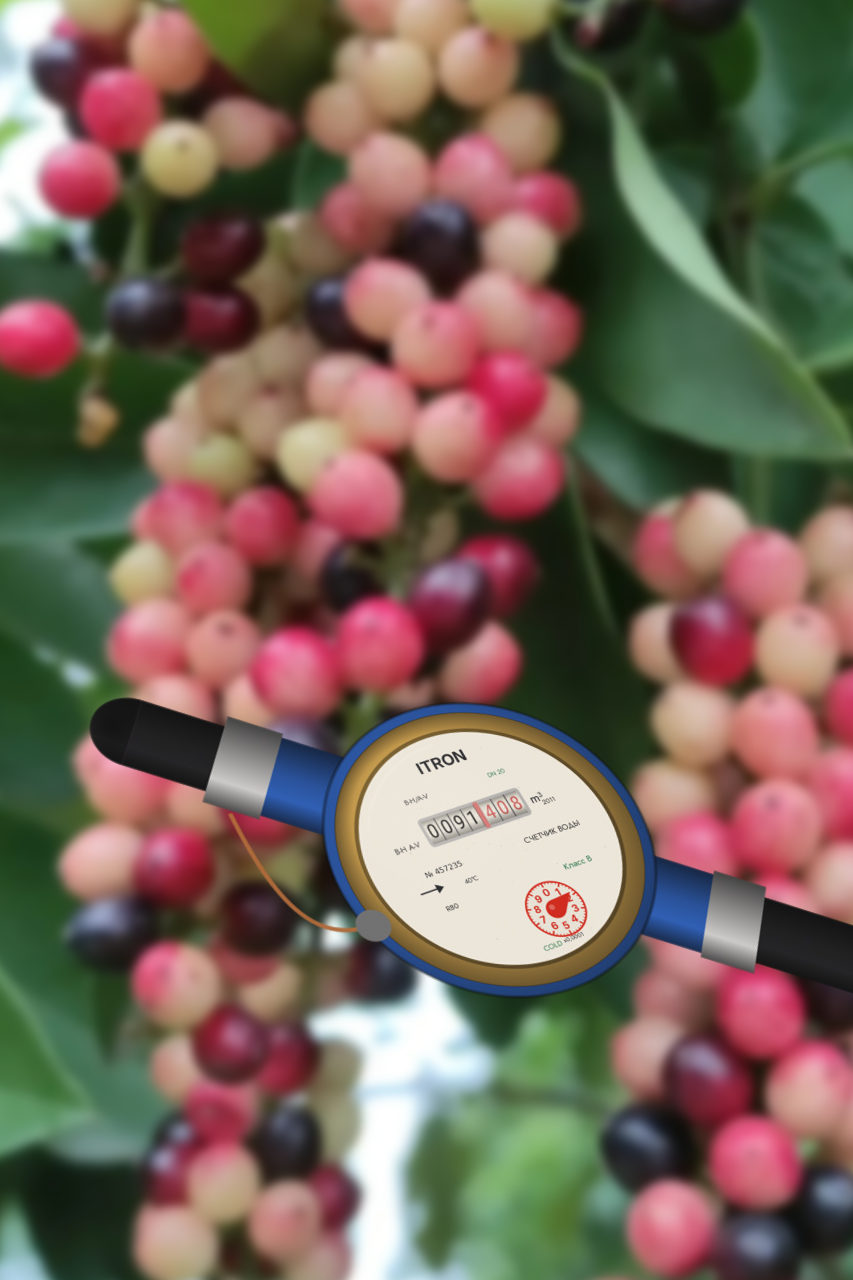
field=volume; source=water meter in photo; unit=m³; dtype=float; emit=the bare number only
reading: 91.4081
